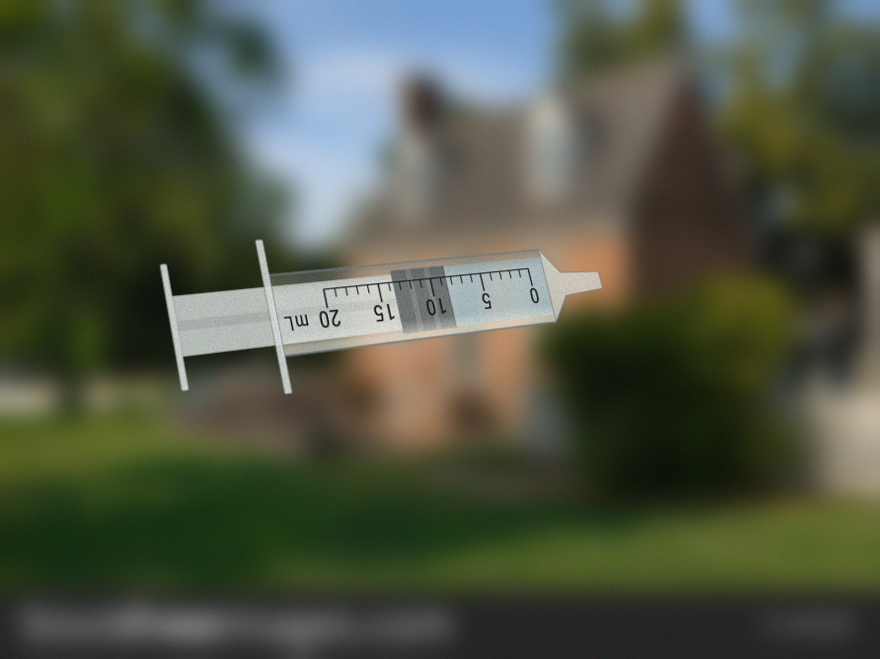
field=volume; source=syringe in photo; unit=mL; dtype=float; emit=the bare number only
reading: 8.5
